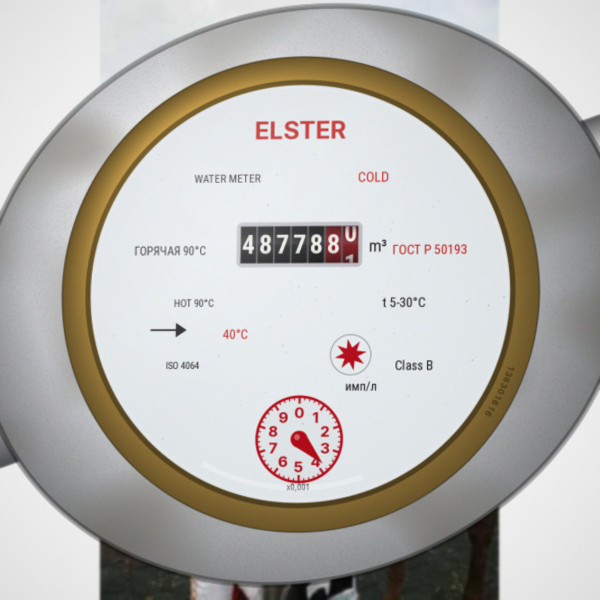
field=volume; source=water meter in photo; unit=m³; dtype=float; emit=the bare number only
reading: 48778.803
